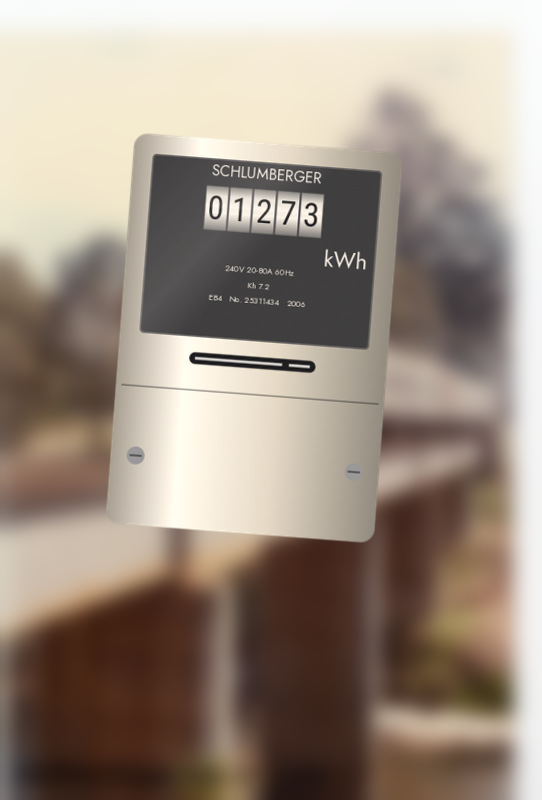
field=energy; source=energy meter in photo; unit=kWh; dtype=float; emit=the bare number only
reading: 1273
